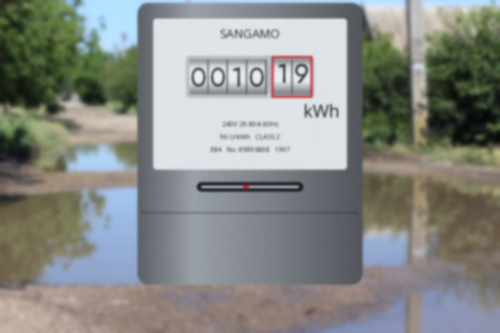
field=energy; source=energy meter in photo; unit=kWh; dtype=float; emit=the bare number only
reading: 10.19
